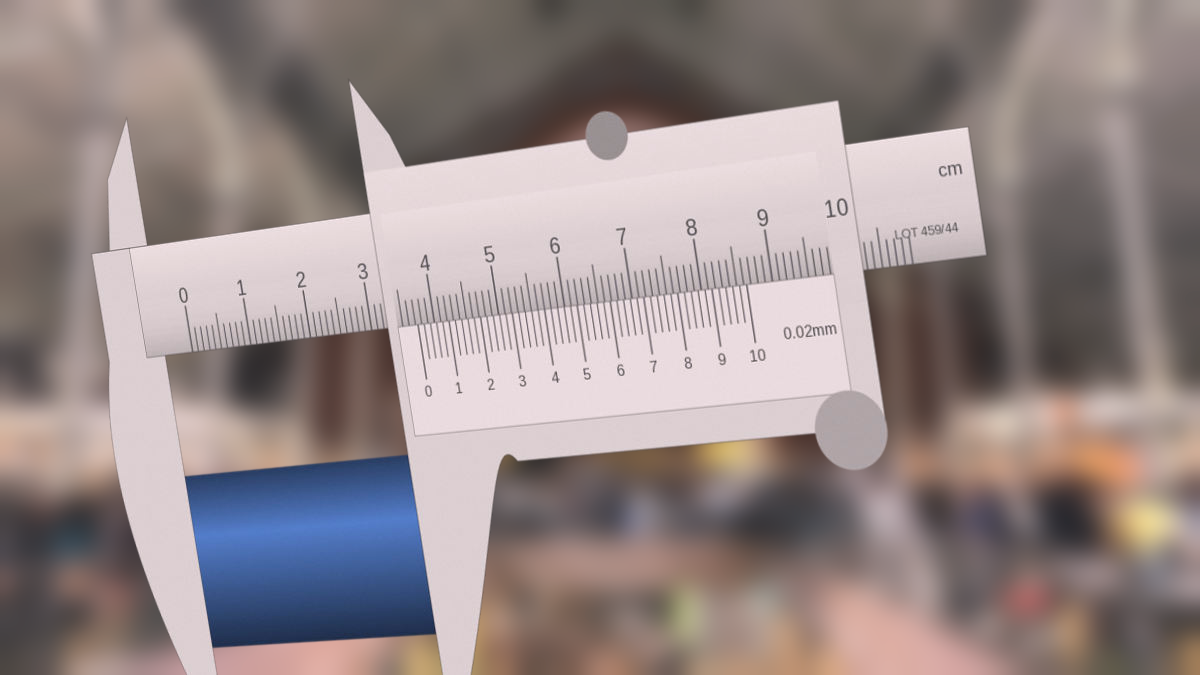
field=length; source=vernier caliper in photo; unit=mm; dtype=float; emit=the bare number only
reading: 37.4
